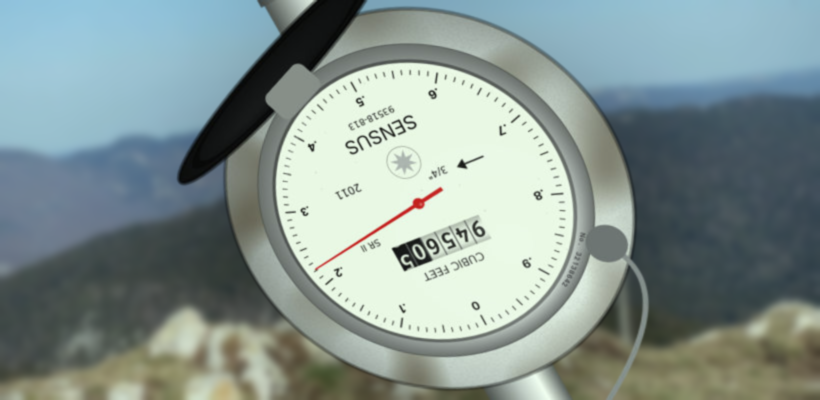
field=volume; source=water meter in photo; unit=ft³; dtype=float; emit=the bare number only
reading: 945605.22
